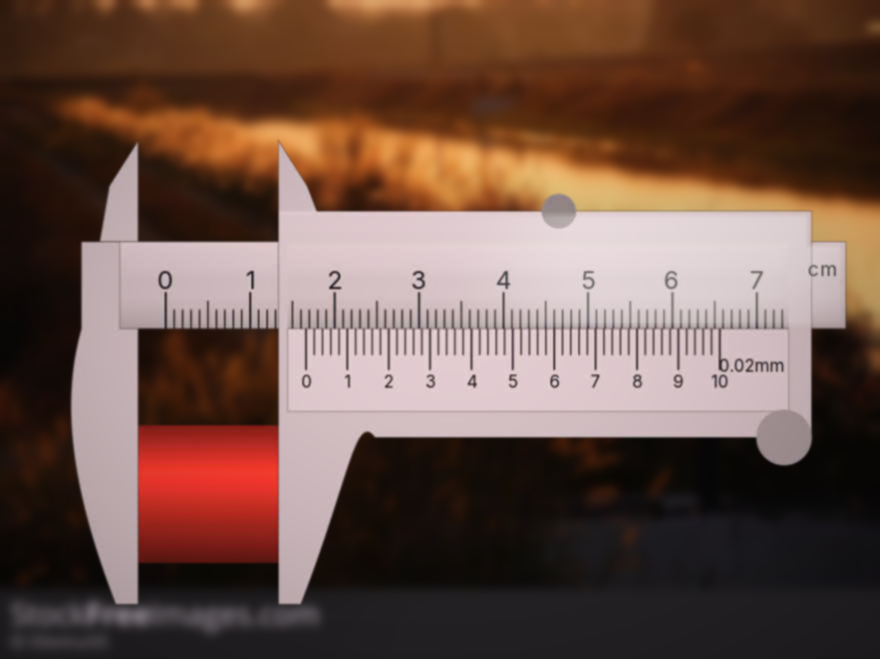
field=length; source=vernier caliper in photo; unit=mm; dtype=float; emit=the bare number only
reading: 16.6
